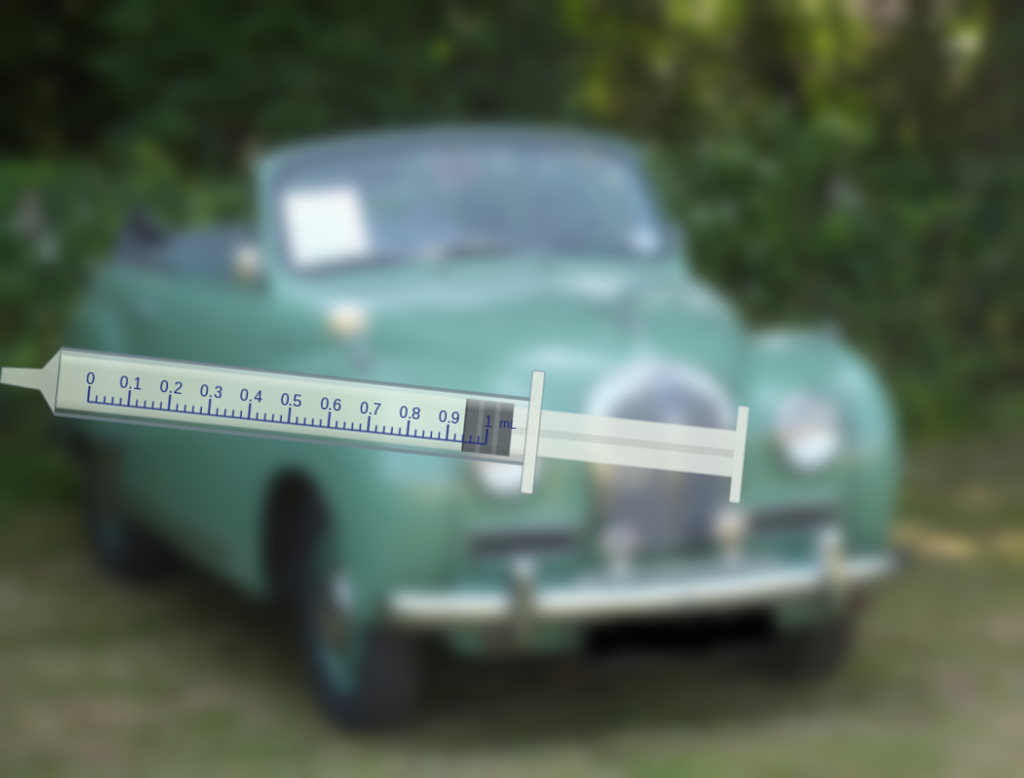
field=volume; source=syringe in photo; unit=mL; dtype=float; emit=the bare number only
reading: 0.94
